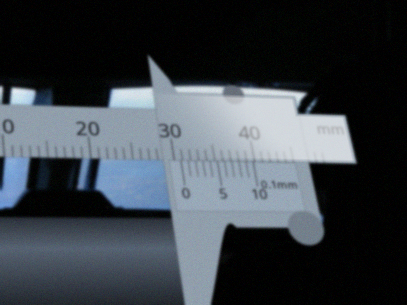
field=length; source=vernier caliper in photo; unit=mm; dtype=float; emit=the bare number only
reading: 30.8
